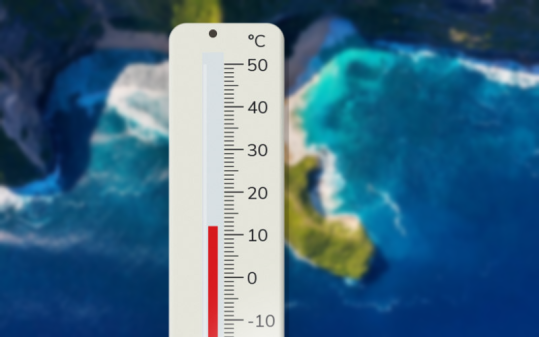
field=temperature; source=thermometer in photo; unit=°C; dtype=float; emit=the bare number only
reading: 12
